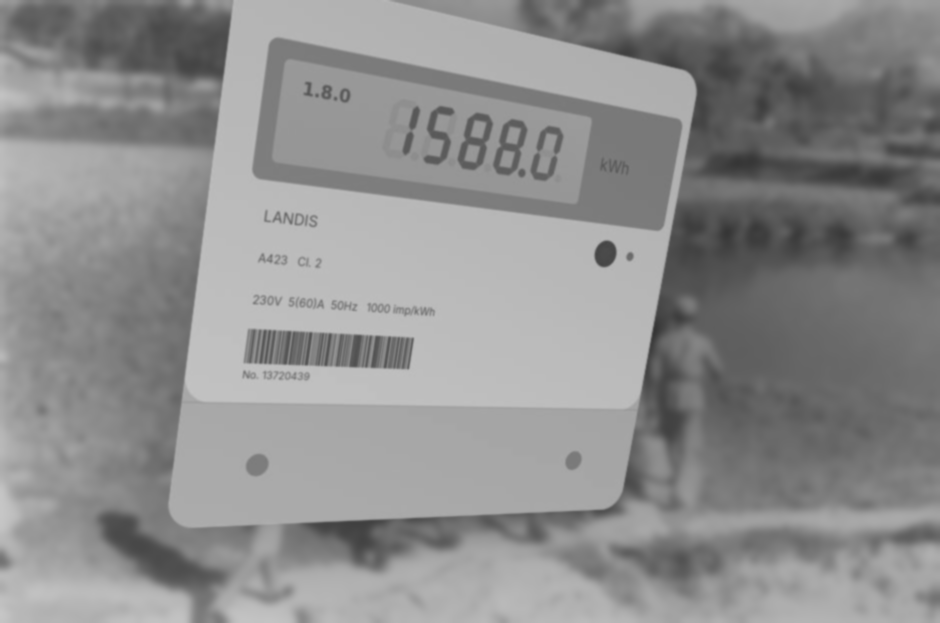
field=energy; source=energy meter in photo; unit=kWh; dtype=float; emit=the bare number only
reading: 1588.0
